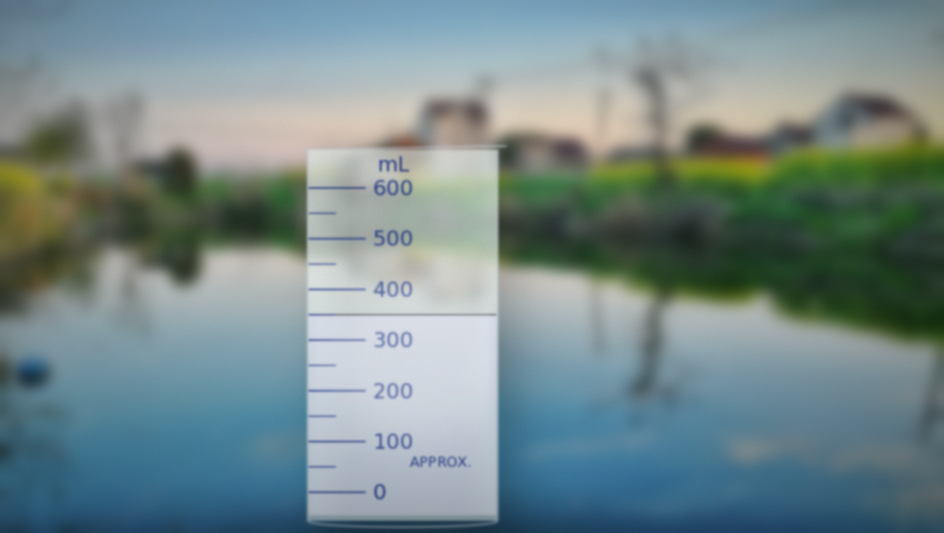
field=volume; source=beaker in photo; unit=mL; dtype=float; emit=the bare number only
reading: 350
